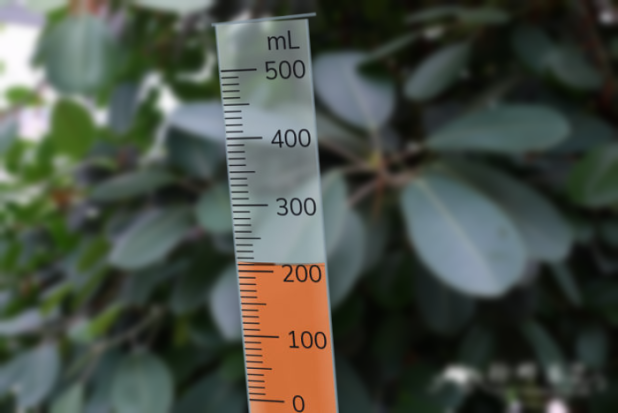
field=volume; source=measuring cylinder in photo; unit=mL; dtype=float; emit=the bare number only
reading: 210
